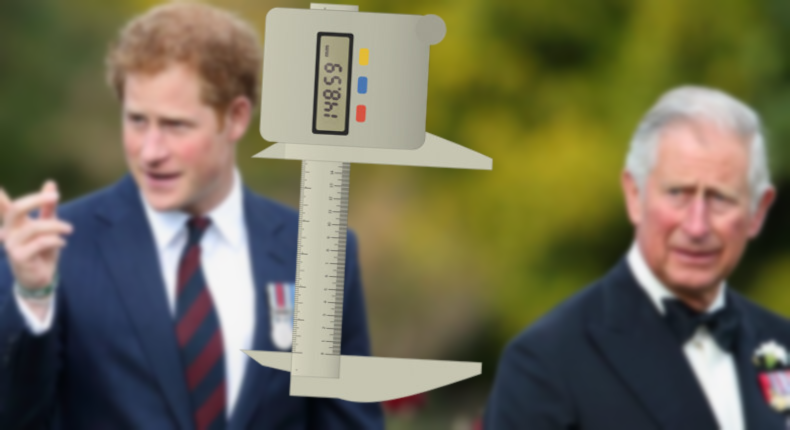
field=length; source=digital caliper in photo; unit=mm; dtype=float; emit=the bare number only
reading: 148.59
